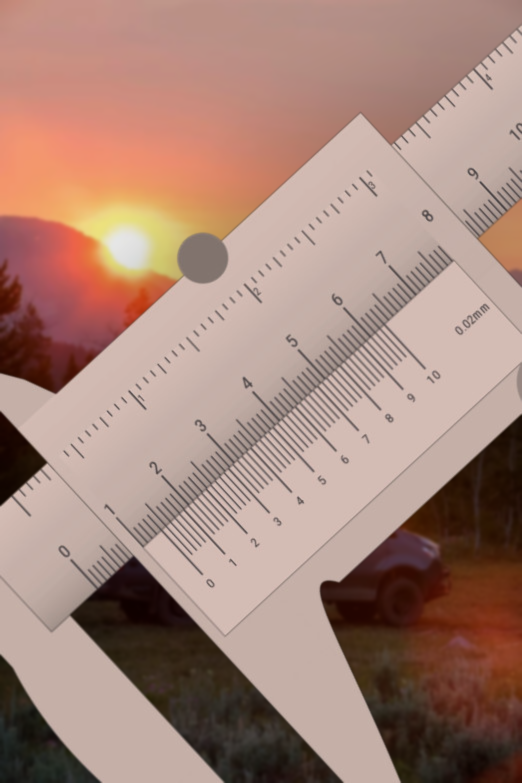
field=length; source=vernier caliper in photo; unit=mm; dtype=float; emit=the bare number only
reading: 14.0
